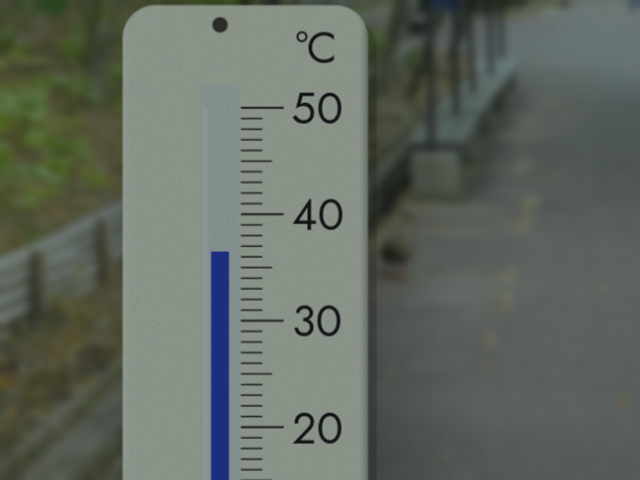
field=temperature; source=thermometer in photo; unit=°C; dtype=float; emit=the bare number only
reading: 36.5
